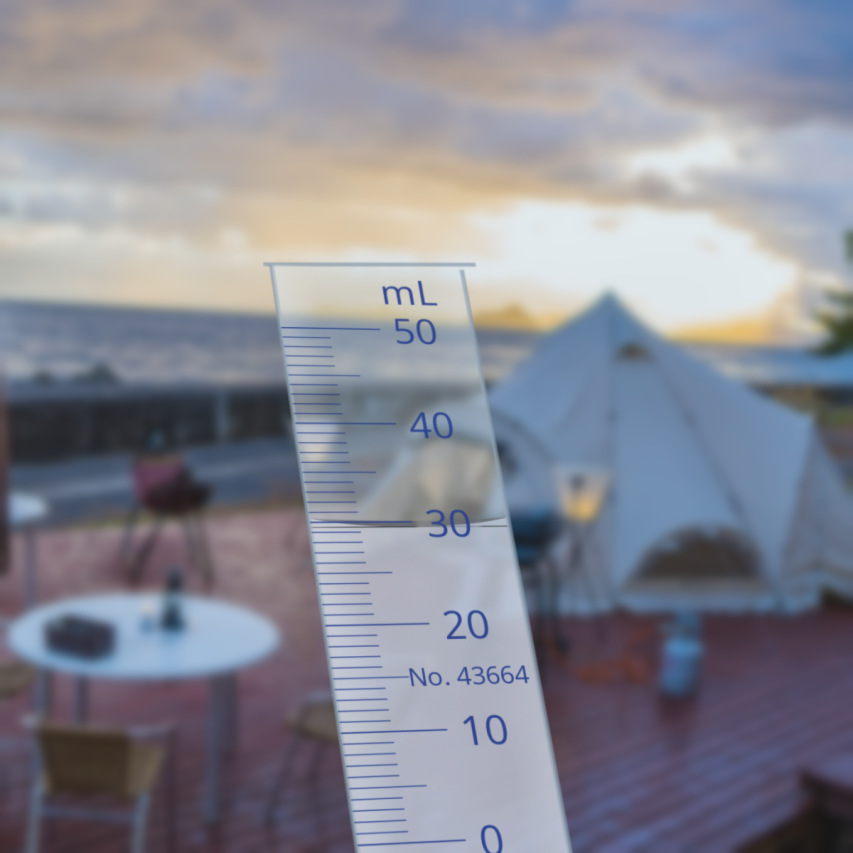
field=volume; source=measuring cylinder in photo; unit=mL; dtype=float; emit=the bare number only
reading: 29.5
